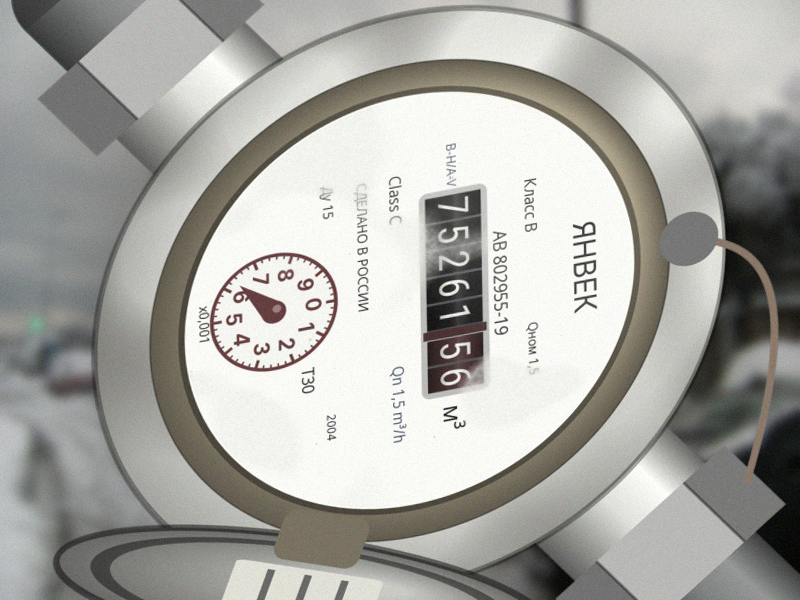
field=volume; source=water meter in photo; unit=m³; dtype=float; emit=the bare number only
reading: 75261.566
